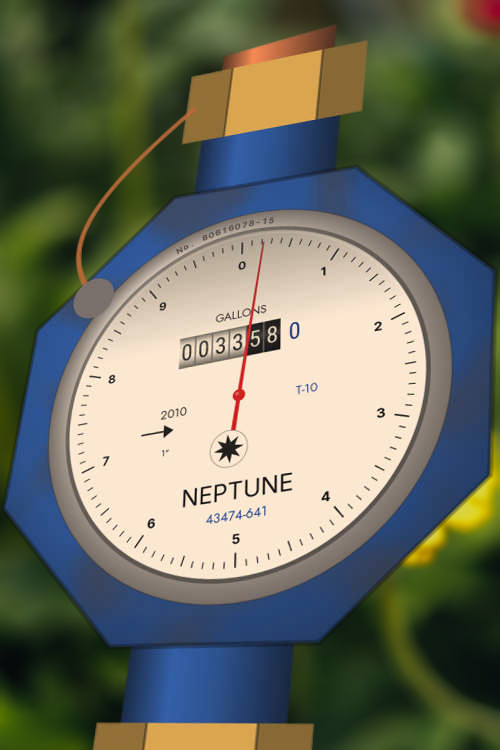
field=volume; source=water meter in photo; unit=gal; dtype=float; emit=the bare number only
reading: 33580.2
